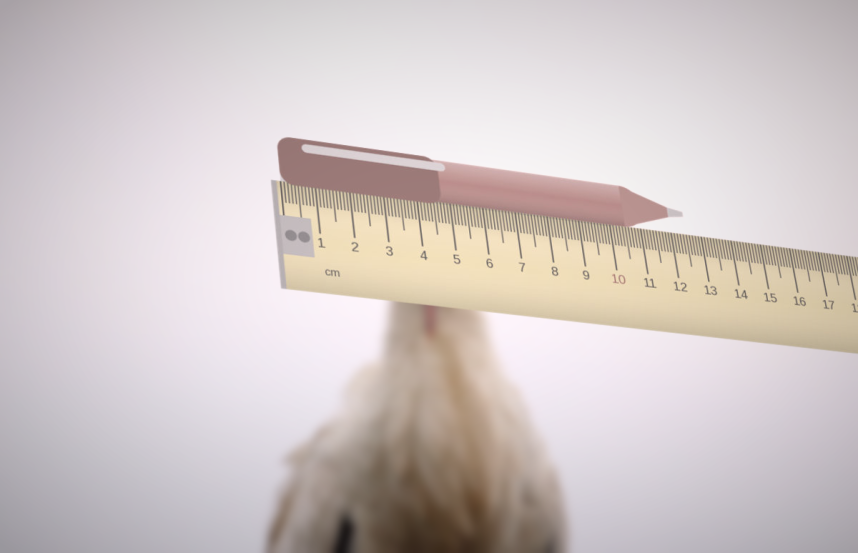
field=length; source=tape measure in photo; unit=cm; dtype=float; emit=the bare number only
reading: 12.5
